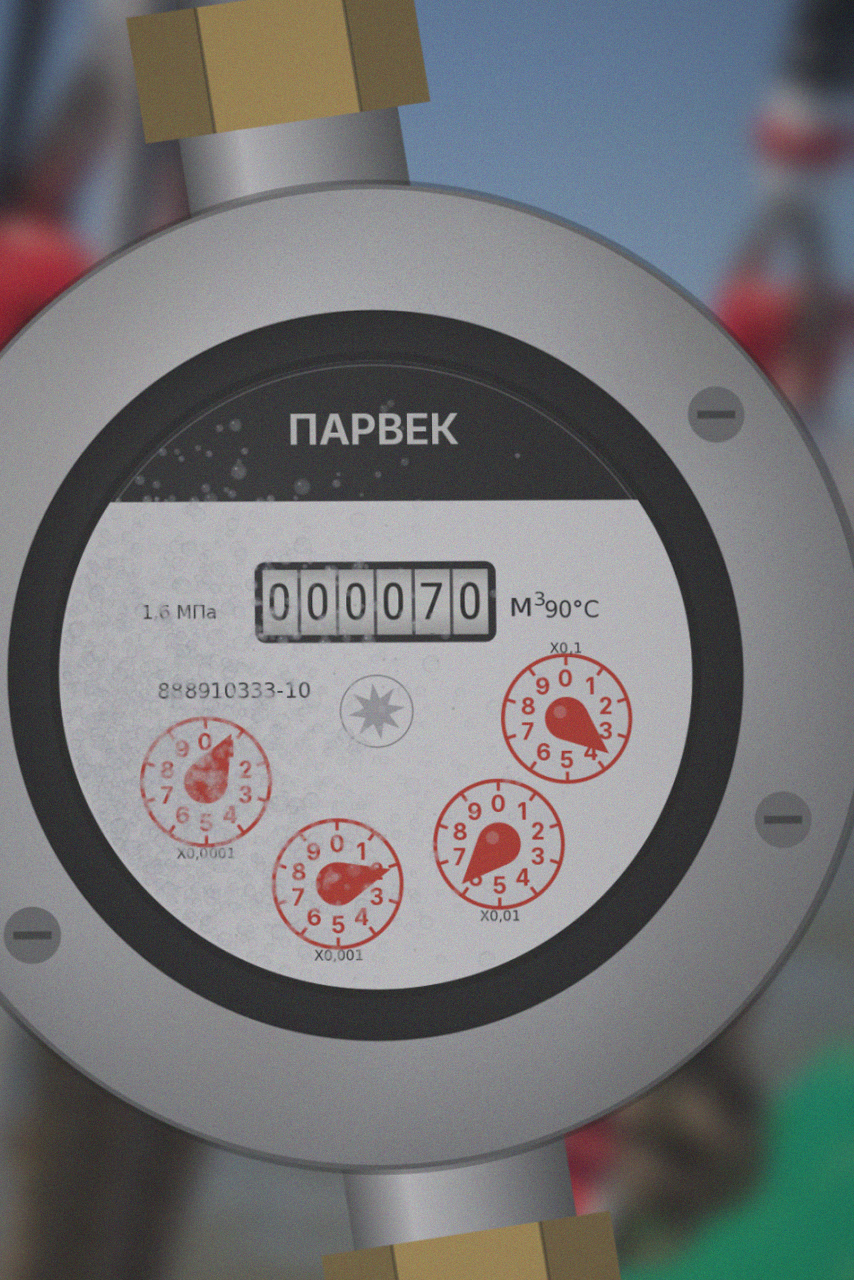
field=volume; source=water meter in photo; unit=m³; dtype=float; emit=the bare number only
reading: 70.3620
